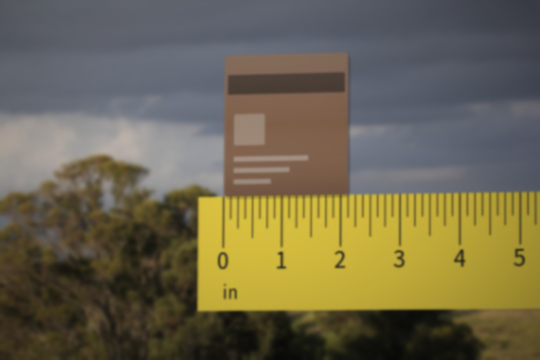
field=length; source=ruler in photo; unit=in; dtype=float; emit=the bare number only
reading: 2.125
